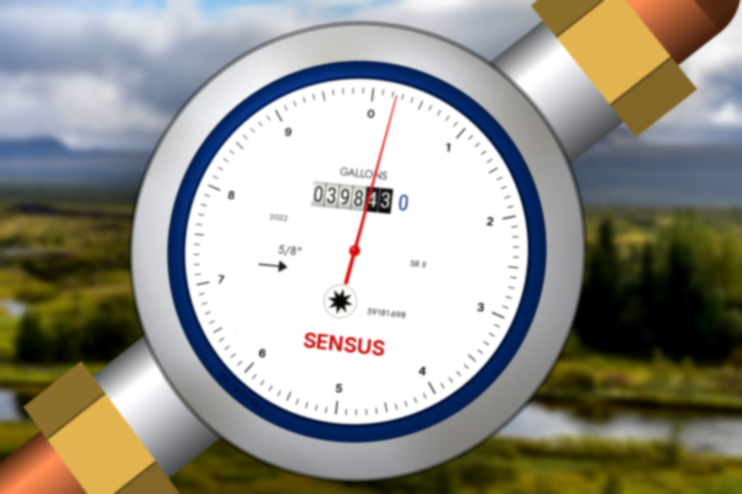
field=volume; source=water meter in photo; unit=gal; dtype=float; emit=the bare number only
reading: 398430.2
